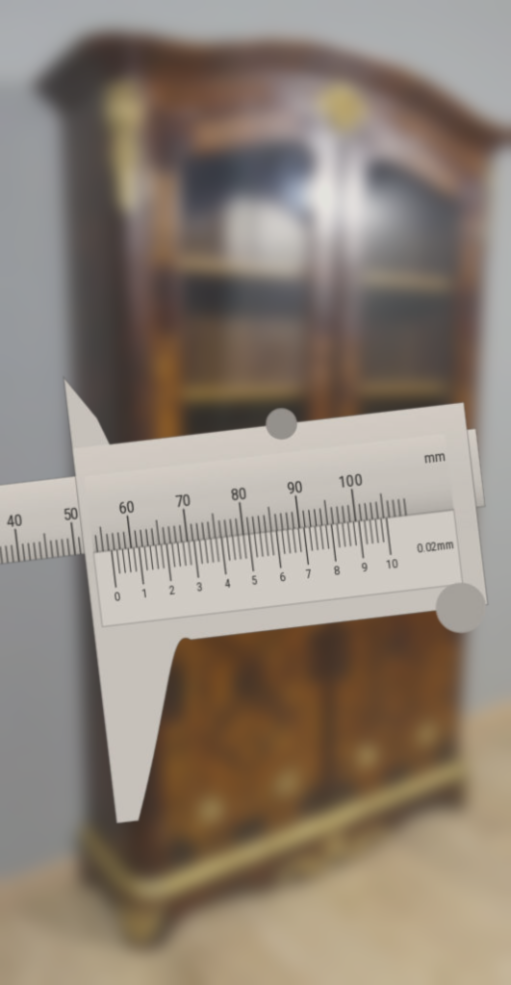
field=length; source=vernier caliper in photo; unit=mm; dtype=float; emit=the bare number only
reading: 56.5
